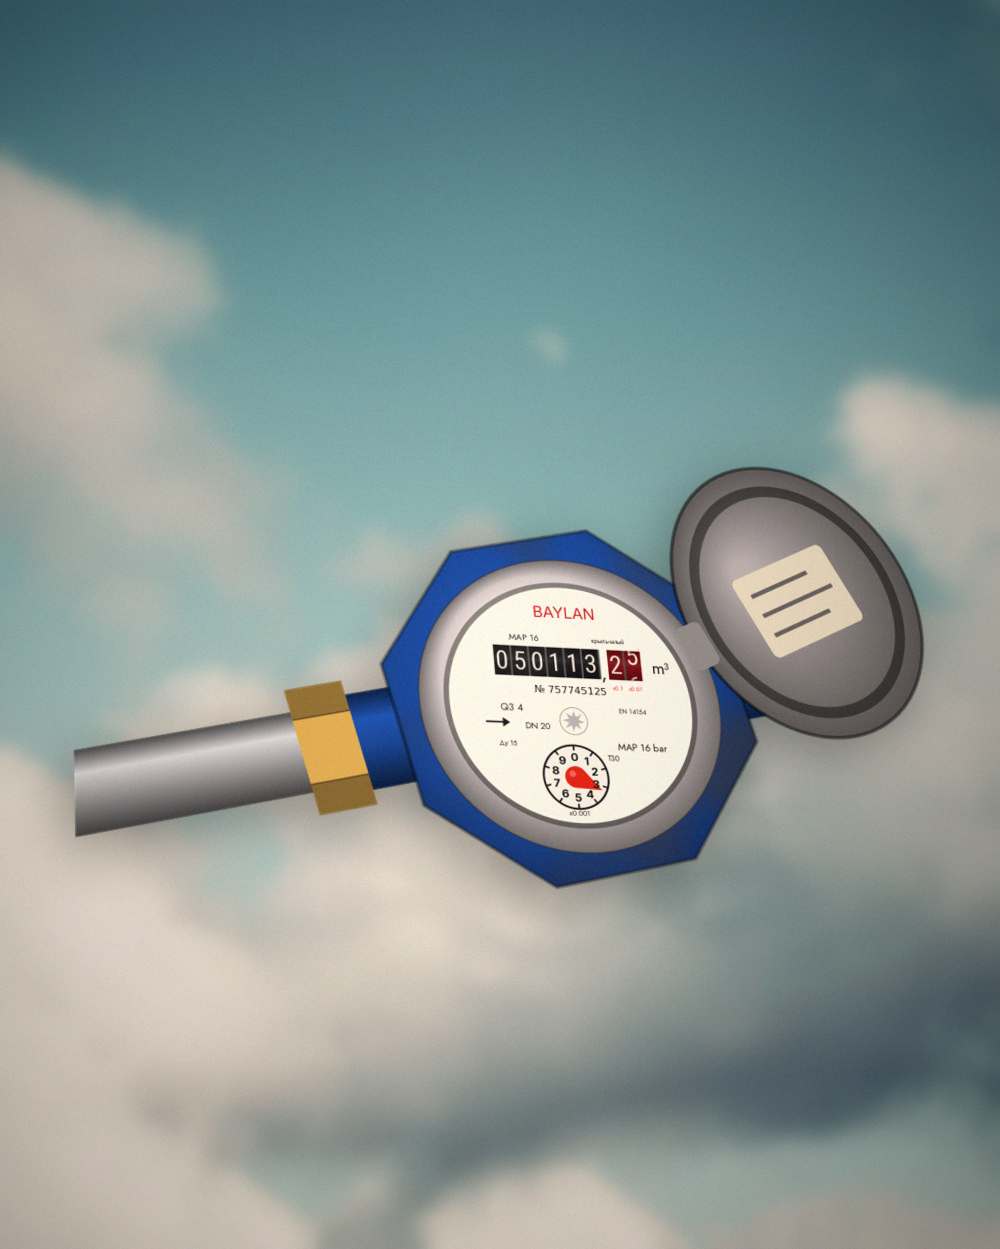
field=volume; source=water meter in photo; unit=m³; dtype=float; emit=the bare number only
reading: 50113.253
